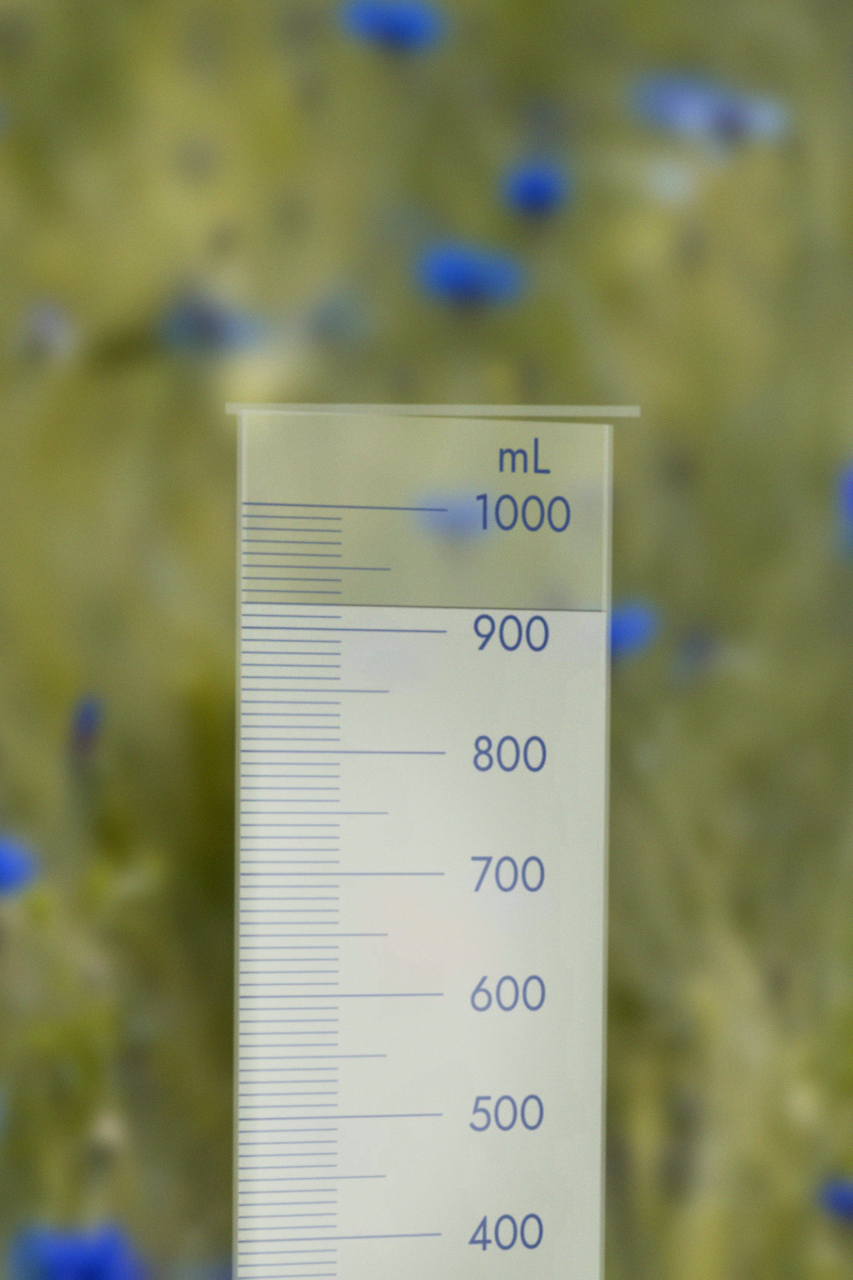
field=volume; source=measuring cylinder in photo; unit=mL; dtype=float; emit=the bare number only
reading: 920
